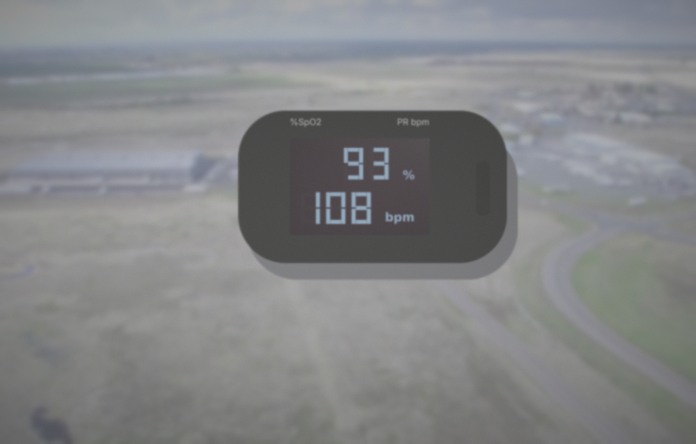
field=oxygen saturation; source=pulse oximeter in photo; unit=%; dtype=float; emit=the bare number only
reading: 93
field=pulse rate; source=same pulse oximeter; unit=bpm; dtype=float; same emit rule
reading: 108
